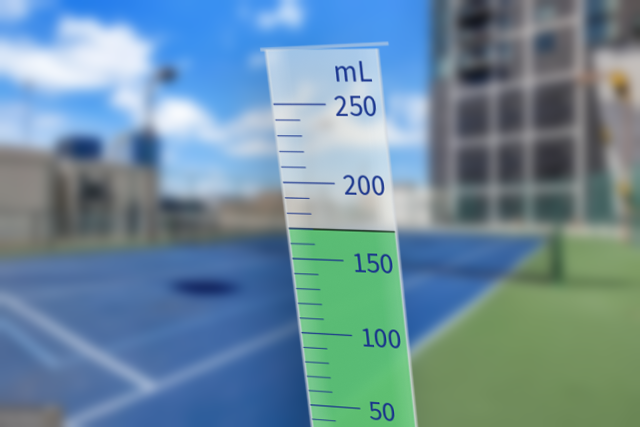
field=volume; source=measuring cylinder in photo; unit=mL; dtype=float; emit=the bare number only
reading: 170
